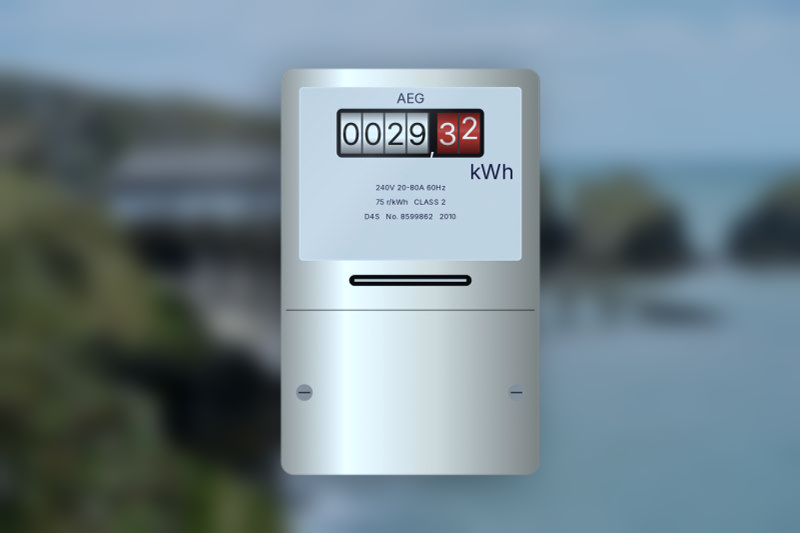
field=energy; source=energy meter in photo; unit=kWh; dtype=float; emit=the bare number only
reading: 29.32
